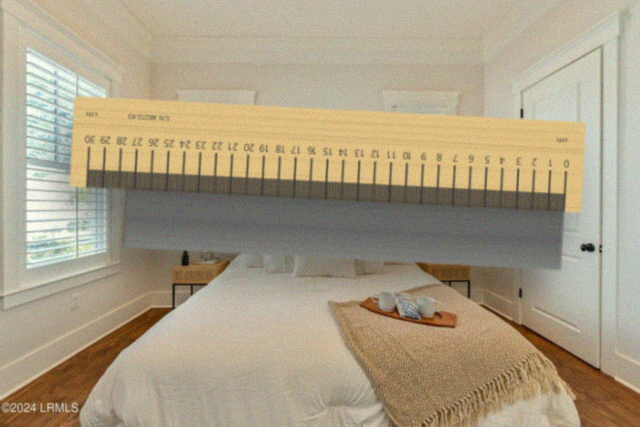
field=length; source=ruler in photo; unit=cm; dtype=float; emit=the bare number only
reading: 27.5
